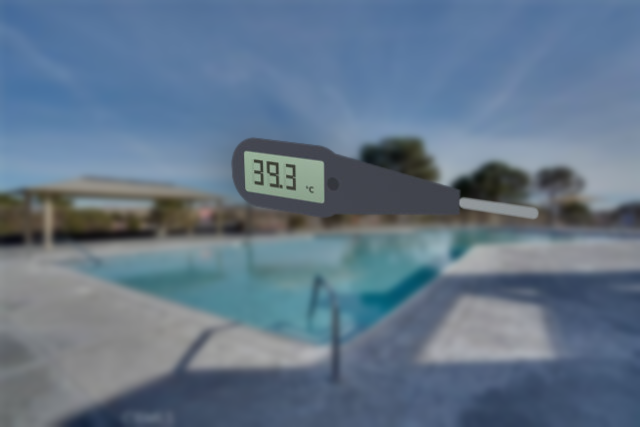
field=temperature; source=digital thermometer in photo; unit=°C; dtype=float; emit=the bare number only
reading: 39.3
